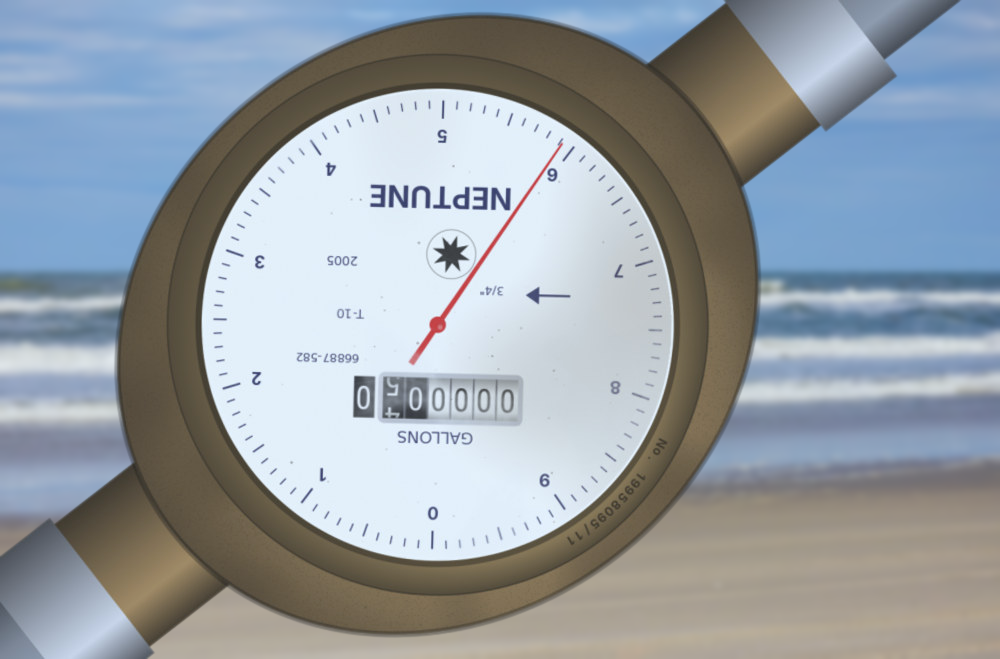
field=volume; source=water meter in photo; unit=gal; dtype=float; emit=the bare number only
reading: 45.9
